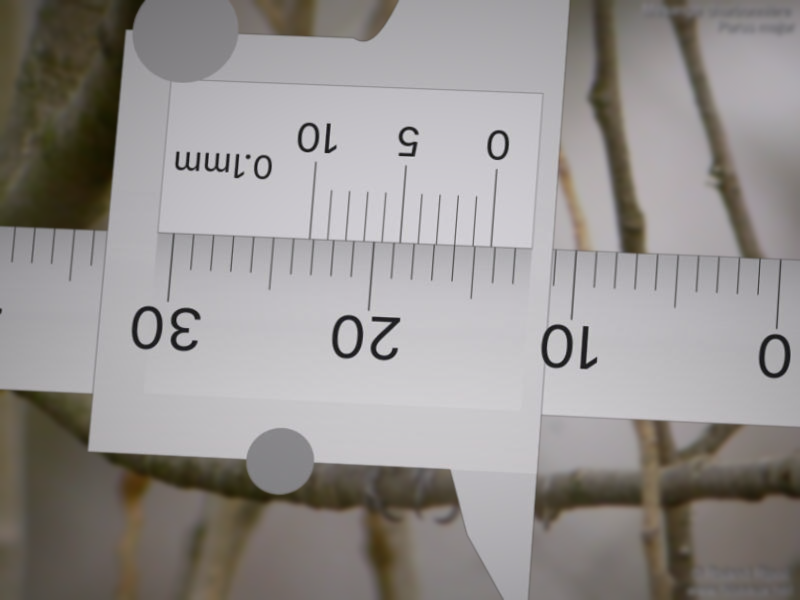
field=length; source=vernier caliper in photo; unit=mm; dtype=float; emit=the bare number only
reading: 14.2
